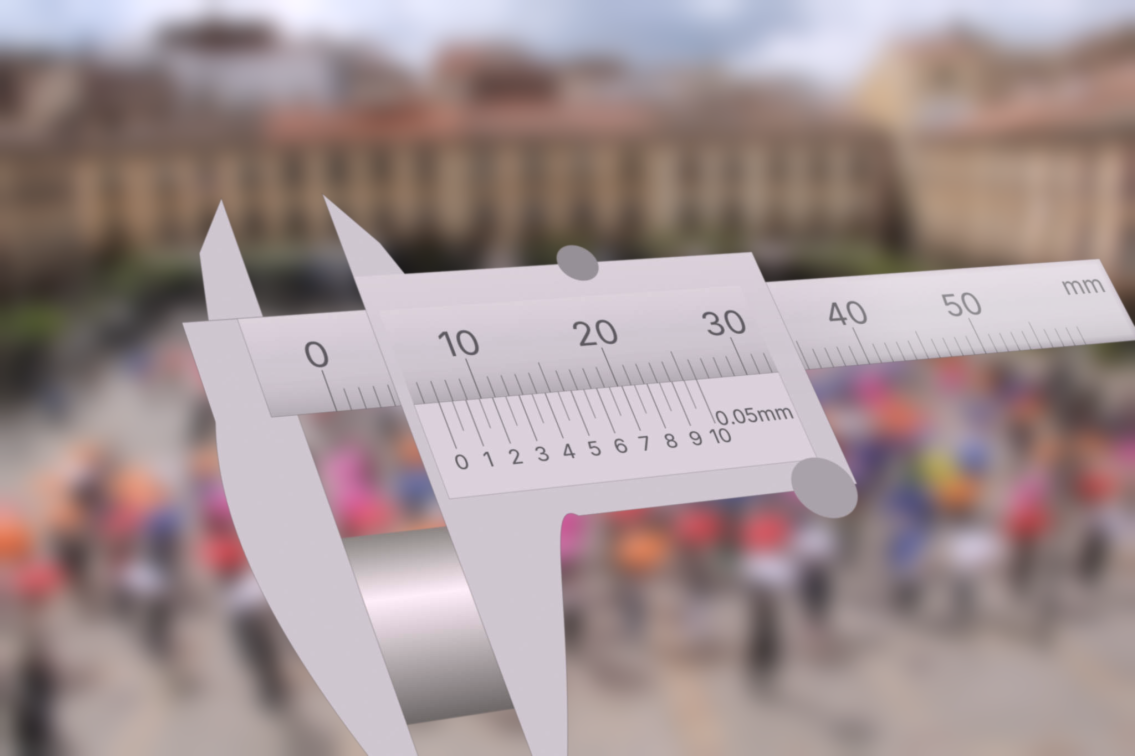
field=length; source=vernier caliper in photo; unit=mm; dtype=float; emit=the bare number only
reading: 7.0
